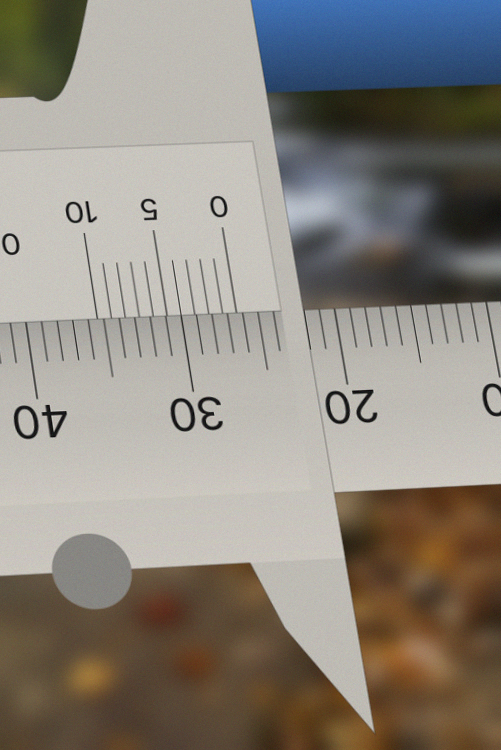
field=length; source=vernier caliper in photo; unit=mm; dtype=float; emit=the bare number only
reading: 26.4
